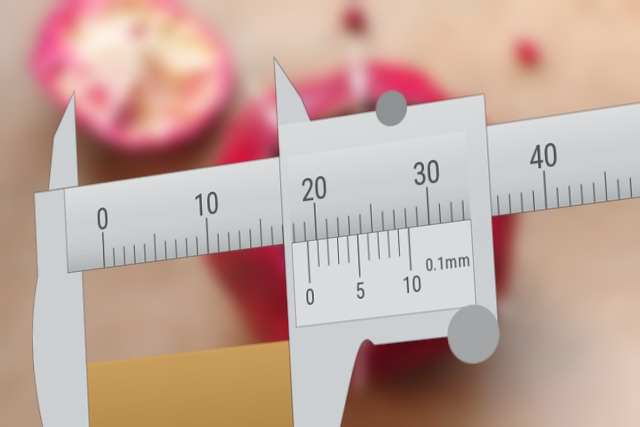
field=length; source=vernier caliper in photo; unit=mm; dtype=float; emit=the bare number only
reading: 19.2
